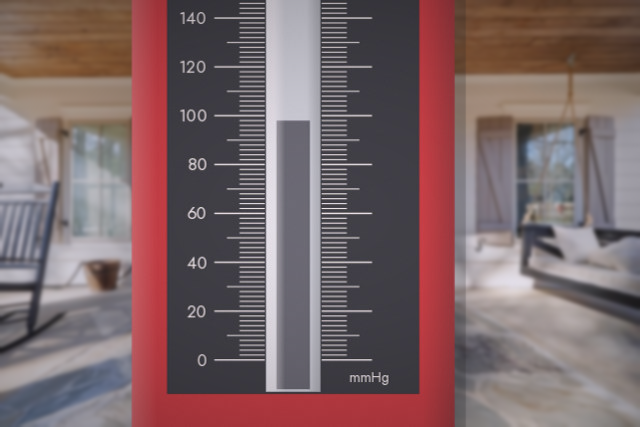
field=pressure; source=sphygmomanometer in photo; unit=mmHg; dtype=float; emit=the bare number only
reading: 98
